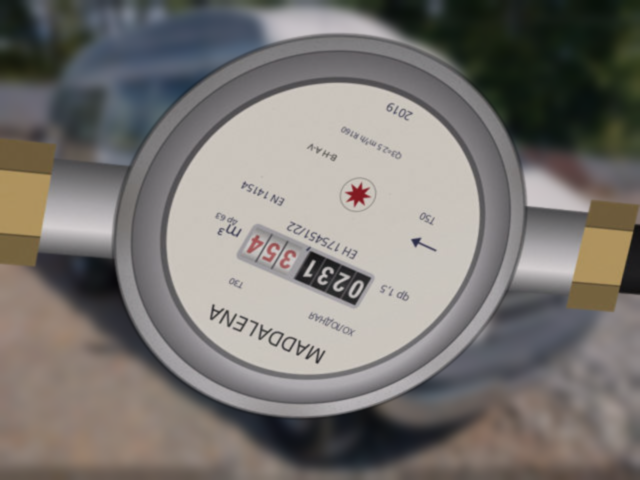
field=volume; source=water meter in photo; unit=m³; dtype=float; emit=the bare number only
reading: 231.354
